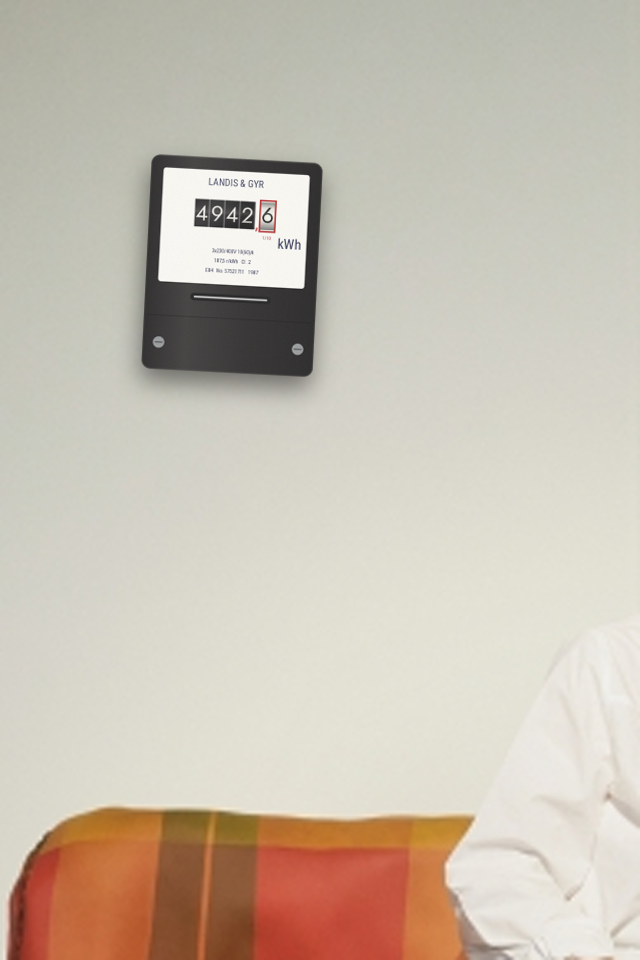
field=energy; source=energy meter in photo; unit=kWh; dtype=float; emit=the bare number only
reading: 4942.6
